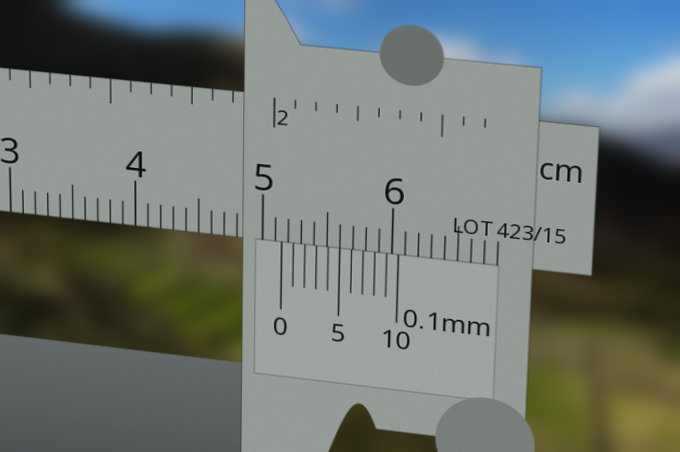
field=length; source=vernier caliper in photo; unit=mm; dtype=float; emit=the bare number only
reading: 51.5
